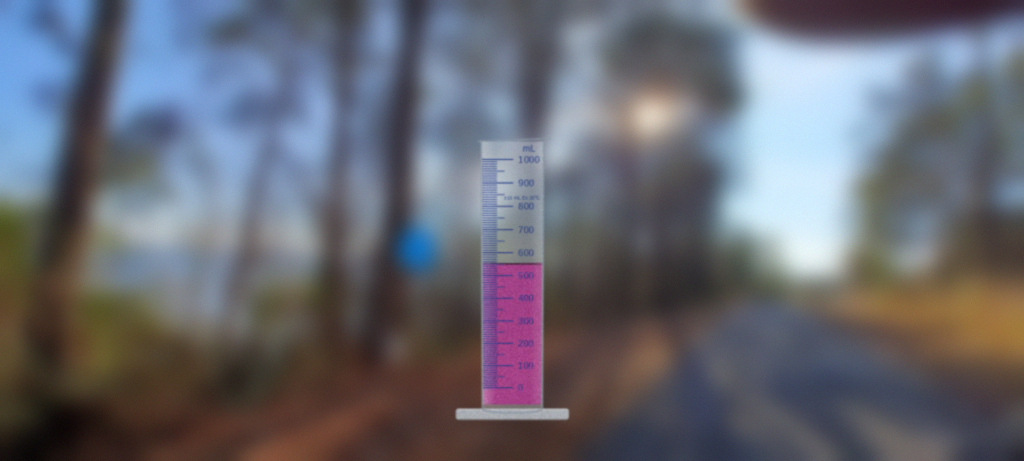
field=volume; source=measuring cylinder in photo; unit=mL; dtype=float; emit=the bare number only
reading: 550
